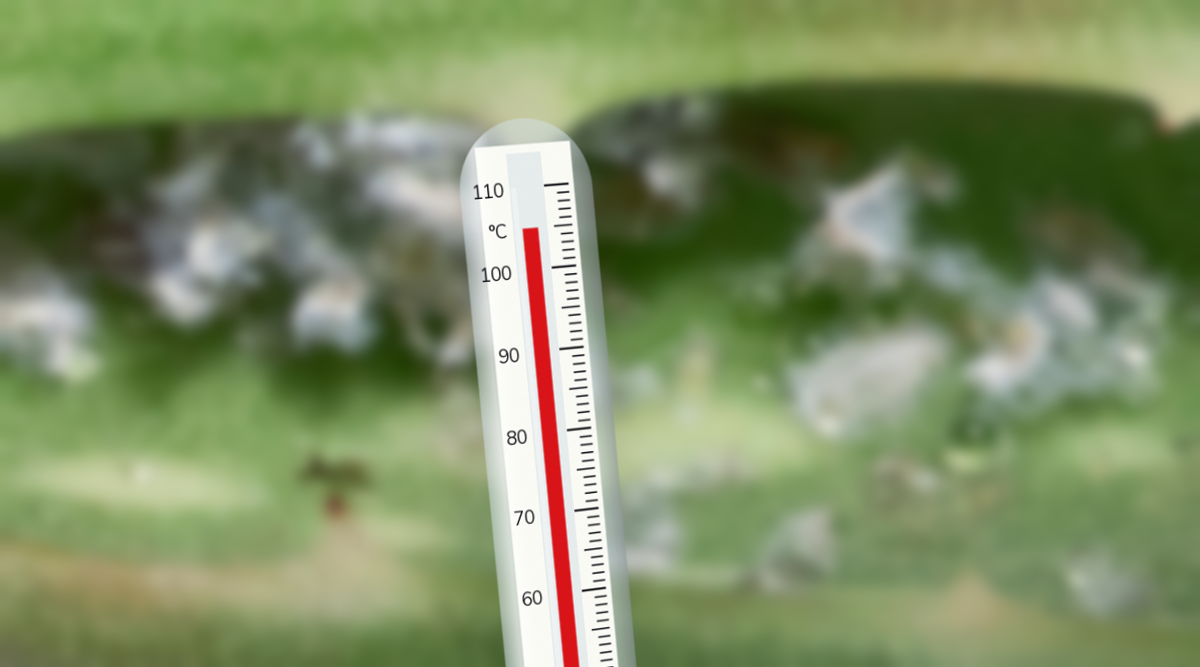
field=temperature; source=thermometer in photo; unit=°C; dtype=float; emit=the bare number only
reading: 105
